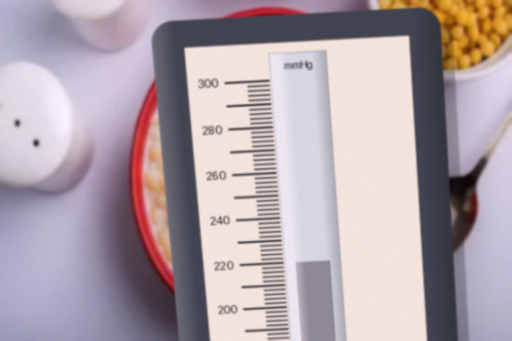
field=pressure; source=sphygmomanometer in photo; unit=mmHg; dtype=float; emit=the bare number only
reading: 220
